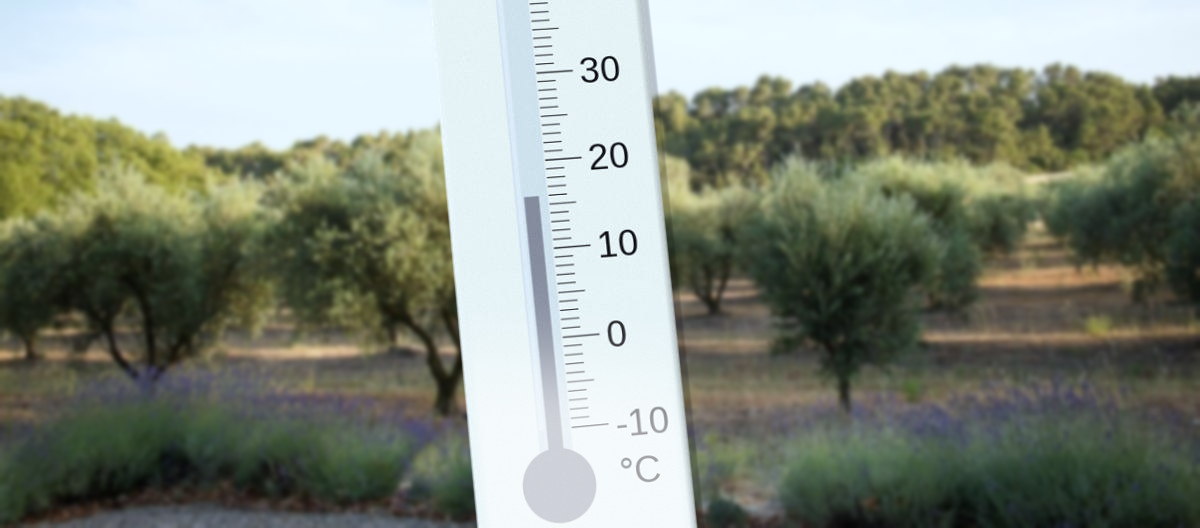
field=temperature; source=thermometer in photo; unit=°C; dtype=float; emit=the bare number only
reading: 16
